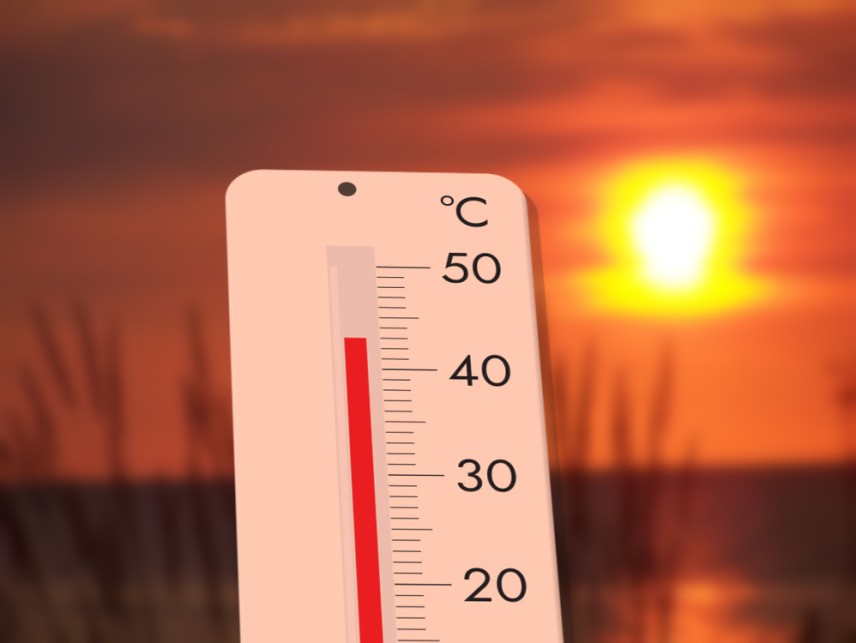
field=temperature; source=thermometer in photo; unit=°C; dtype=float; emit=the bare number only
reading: 43
